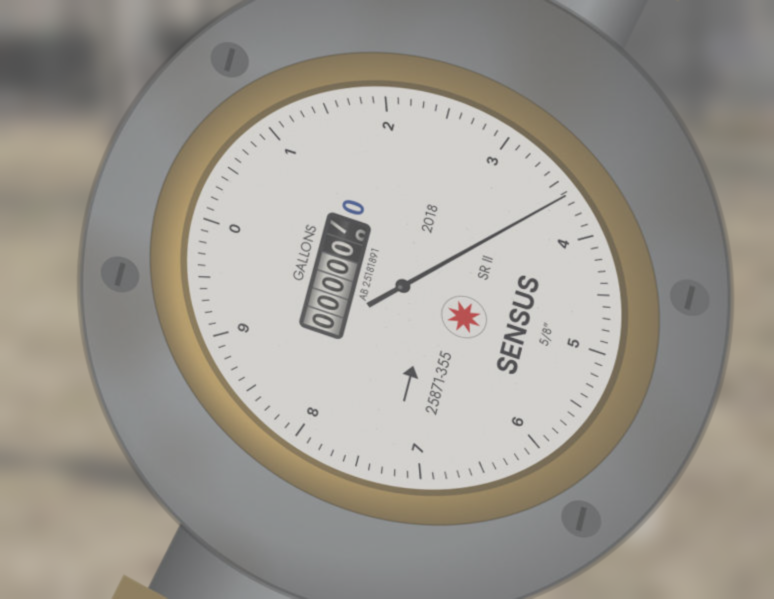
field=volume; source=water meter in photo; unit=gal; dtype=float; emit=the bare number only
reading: 73.6
